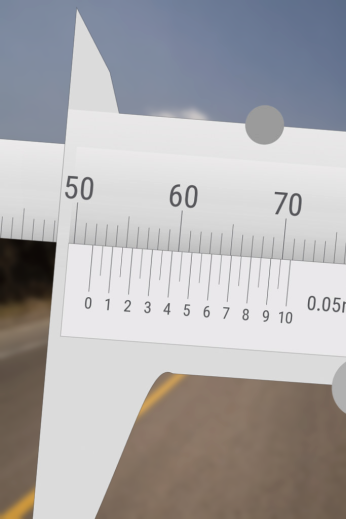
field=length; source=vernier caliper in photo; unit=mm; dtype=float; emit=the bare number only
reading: 51.8
